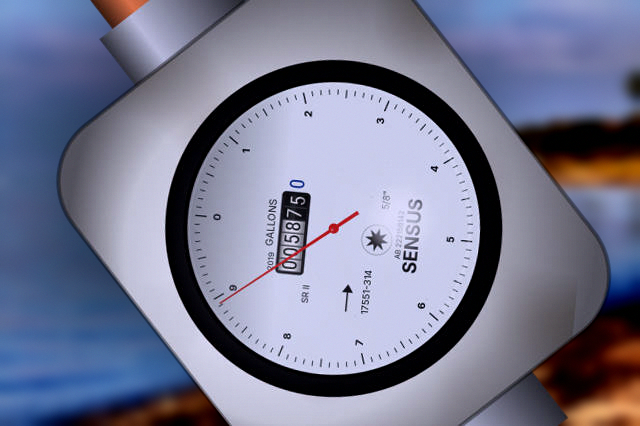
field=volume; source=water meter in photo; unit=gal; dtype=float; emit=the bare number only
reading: 58748.9
